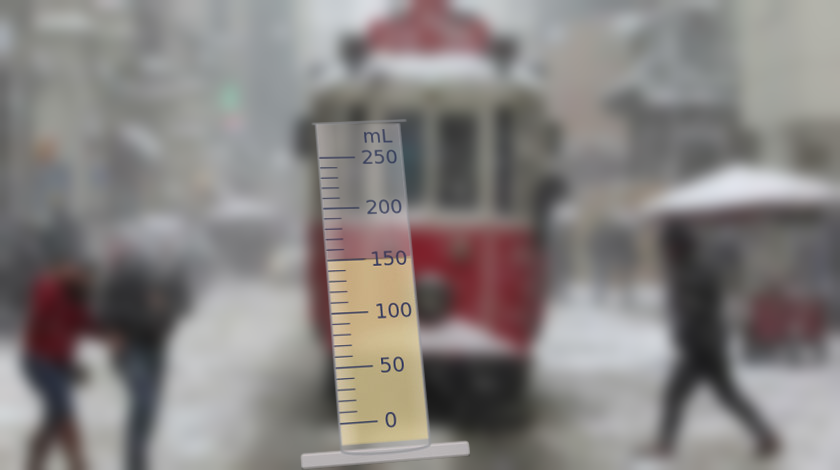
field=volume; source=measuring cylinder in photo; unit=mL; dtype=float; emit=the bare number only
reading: 150
